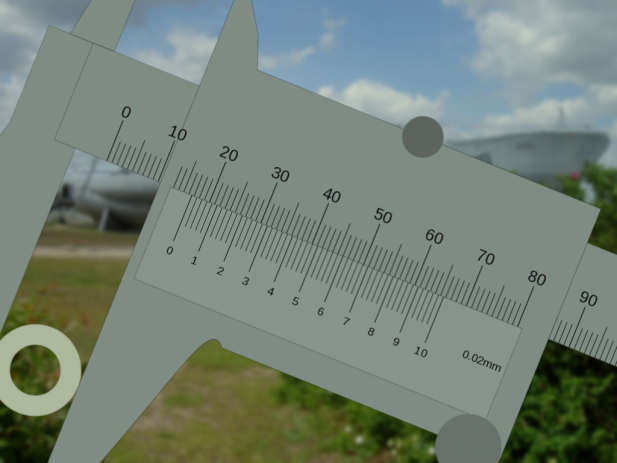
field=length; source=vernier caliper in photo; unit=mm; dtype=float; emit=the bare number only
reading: 16.6
